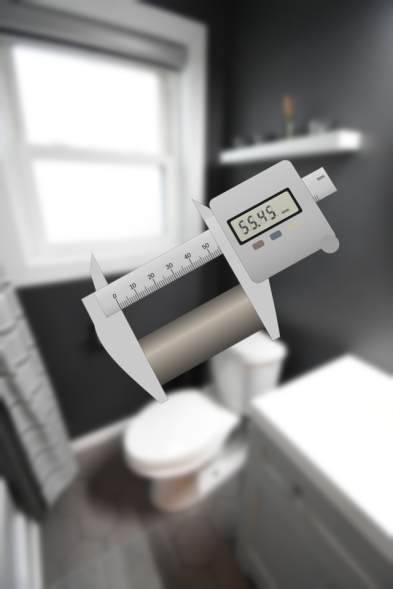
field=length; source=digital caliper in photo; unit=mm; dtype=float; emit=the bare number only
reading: 55.45
